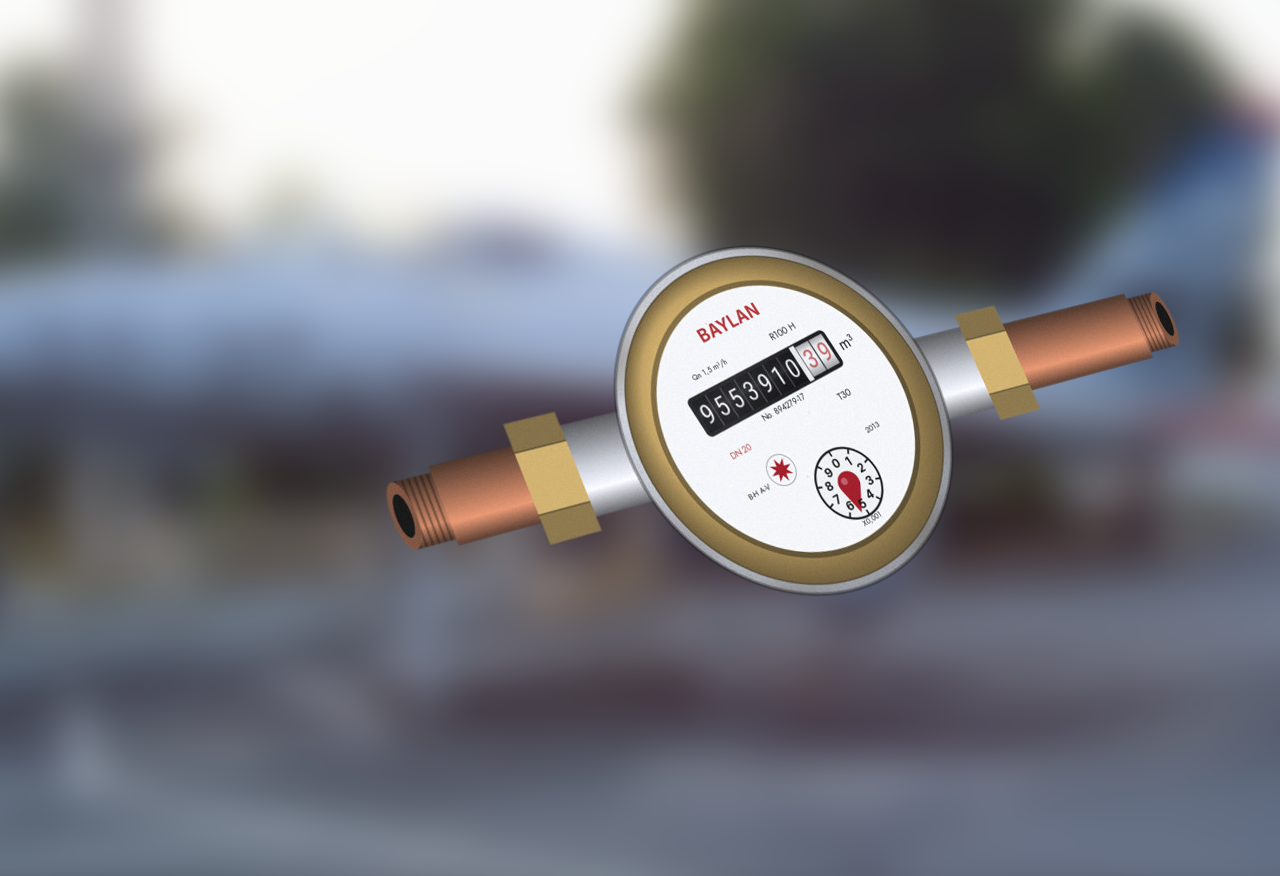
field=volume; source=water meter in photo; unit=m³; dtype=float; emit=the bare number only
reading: 9553910.395
